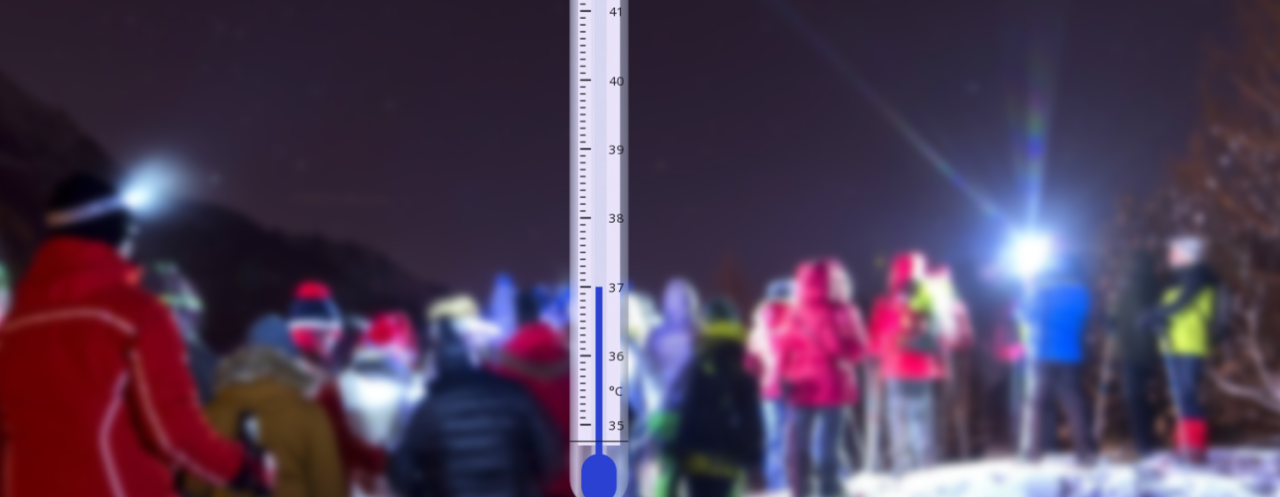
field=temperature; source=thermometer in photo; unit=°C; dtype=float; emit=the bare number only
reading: 37
